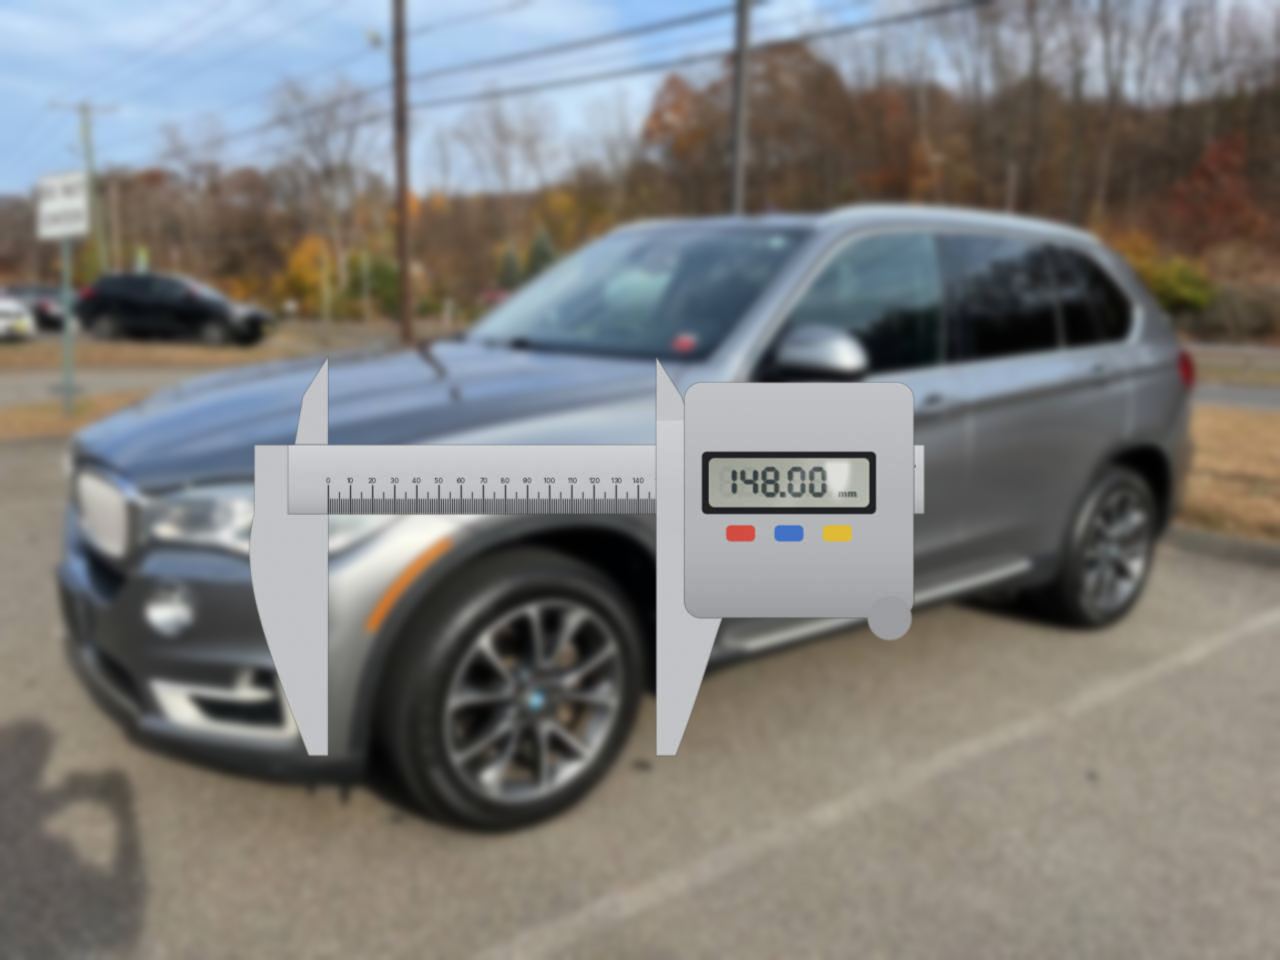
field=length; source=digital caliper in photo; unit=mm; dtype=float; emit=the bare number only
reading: 148.00
